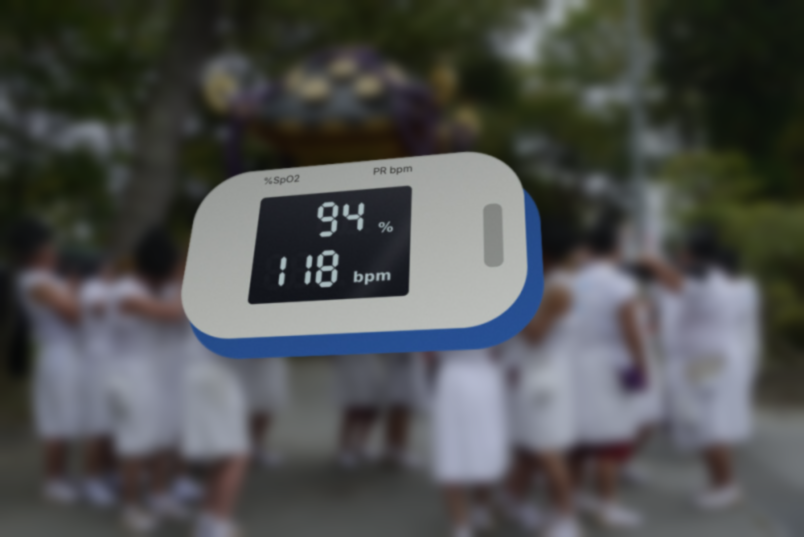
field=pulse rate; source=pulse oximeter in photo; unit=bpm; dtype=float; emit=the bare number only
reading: 118
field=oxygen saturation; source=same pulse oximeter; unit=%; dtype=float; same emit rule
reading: 94
